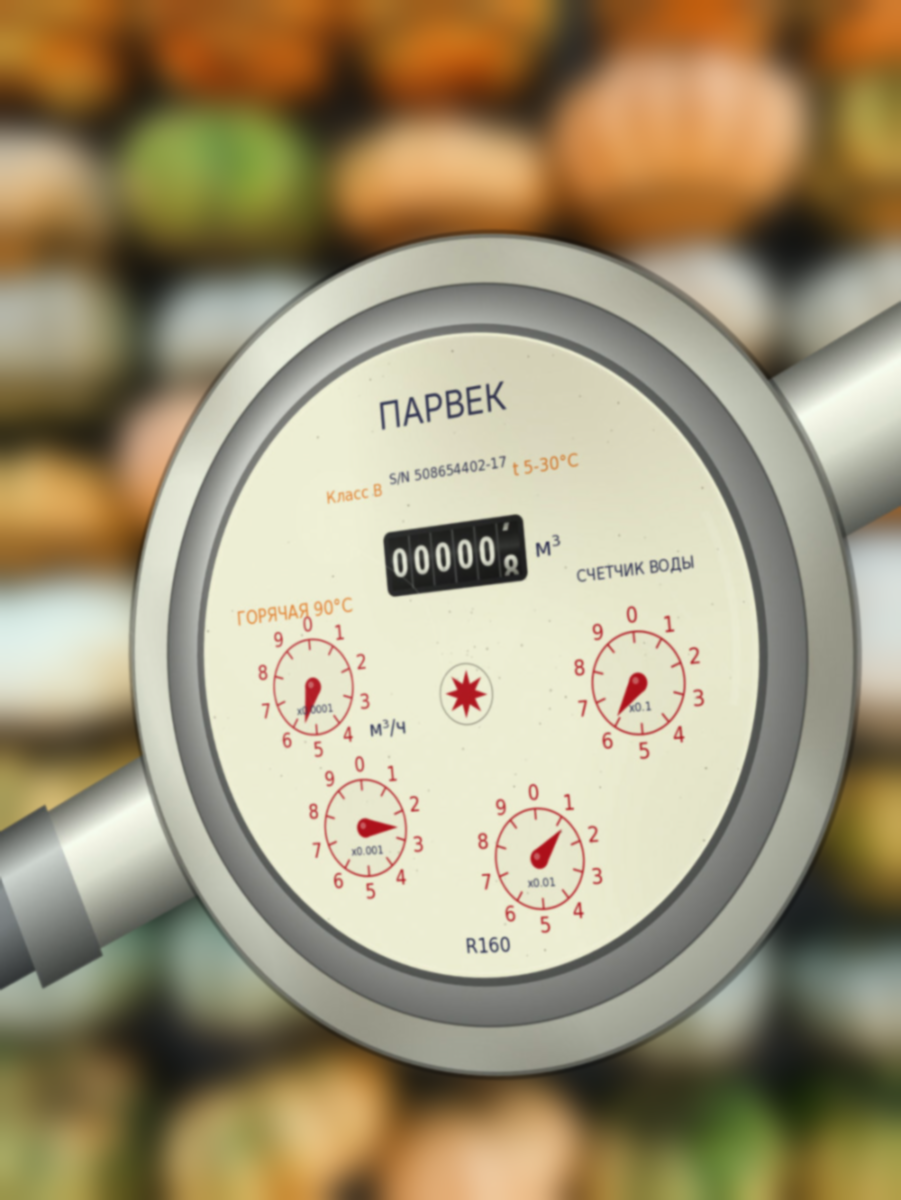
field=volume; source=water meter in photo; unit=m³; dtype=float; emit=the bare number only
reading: 7.6125
